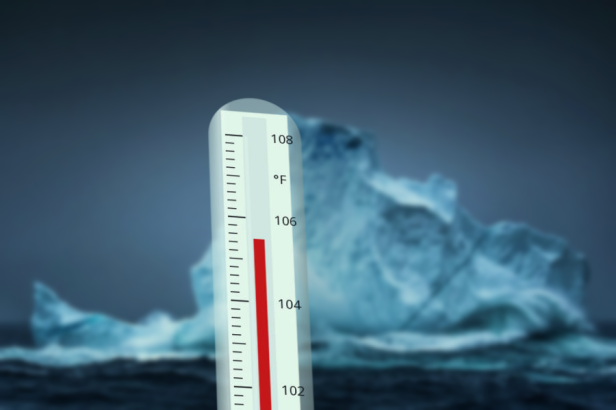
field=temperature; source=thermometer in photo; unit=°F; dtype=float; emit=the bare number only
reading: 105.5
